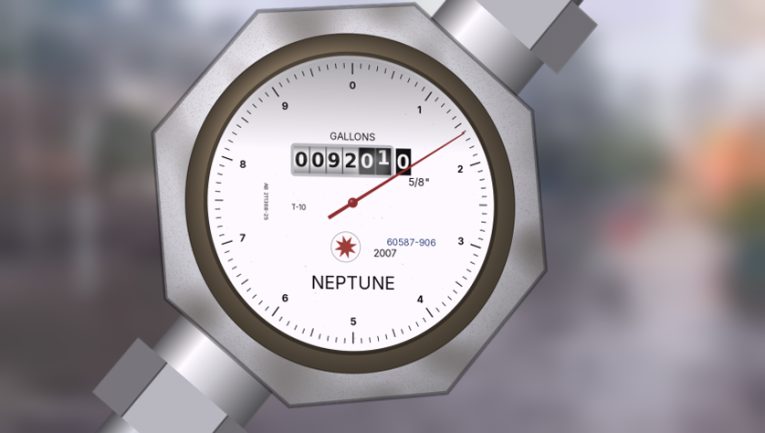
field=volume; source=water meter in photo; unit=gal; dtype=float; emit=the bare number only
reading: 92011.6
